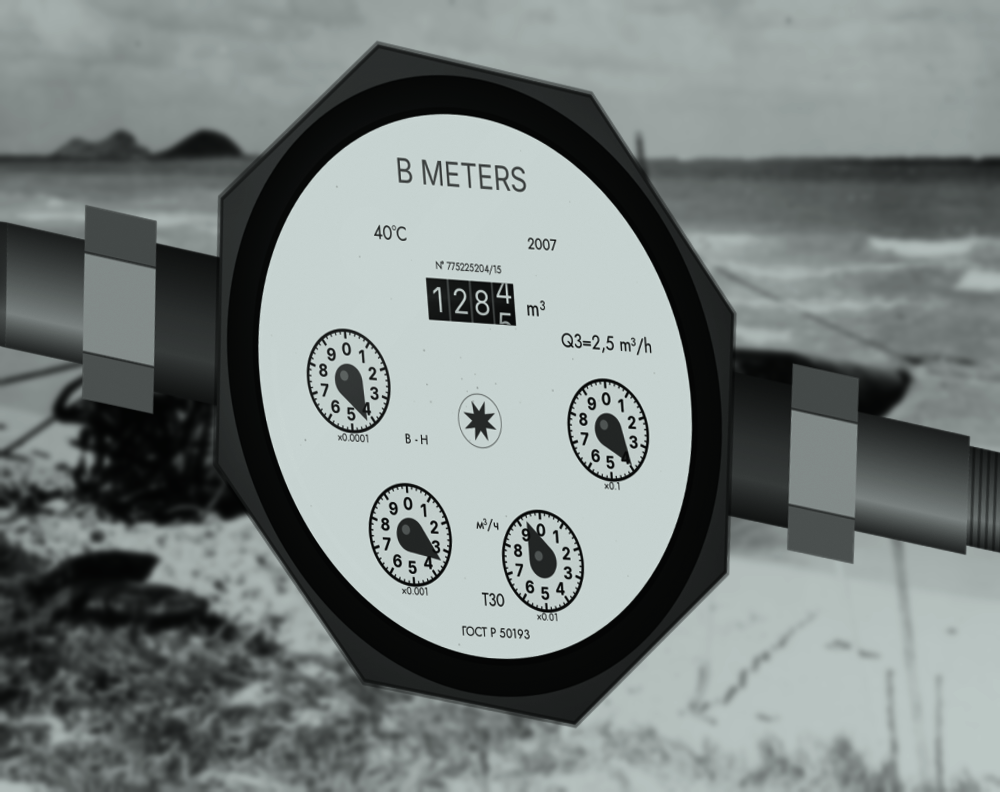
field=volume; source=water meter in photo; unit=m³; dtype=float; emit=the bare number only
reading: 1284.3934
